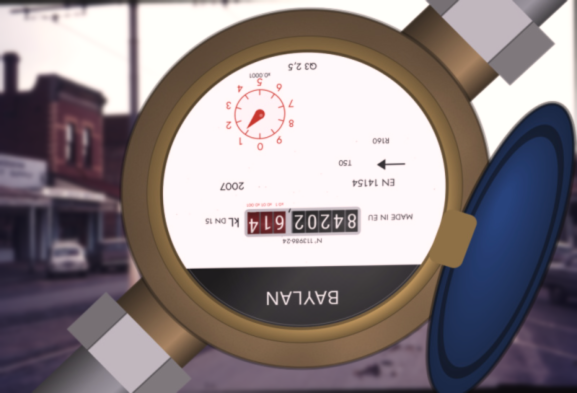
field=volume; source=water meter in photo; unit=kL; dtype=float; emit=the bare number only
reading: 84202.6141
